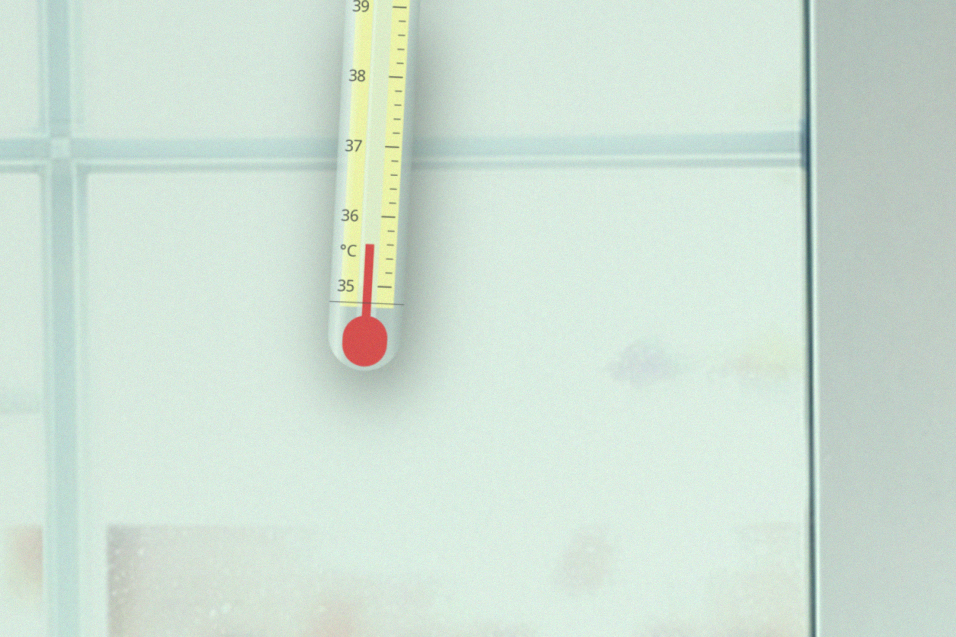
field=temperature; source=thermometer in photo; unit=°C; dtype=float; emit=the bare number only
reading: 35.6
